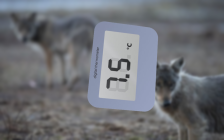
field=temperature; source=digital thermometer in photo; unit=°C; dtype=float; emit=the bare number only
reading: 7.5
